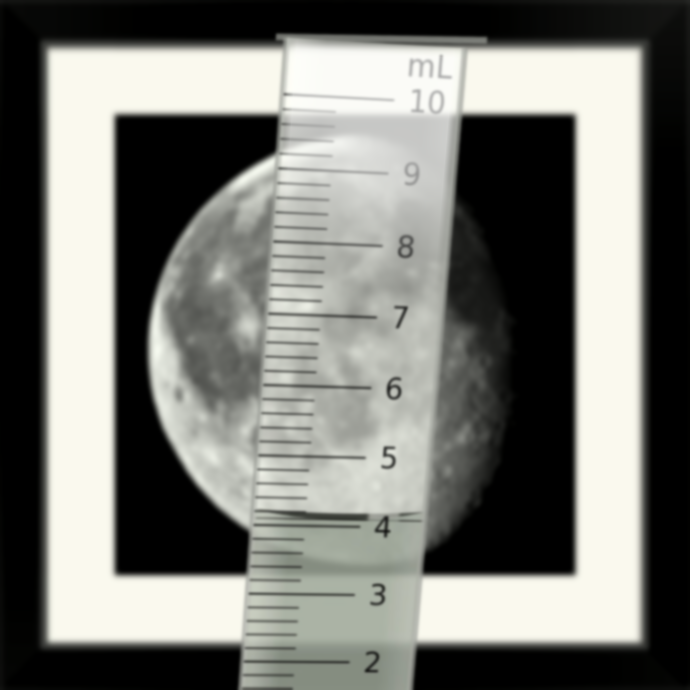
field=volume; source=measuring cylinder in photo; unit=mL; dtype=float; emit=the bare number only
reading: 4.1
